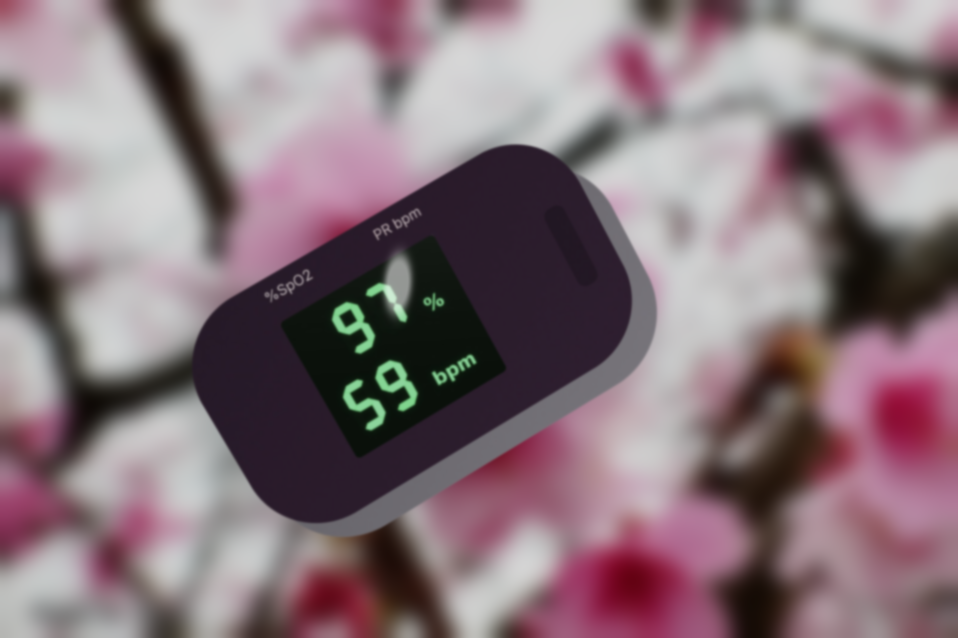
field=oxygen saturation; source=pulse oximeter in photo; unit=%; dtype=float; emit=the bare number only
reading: 97
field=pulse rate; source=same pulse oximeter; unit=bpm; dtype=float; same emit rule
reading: 59
